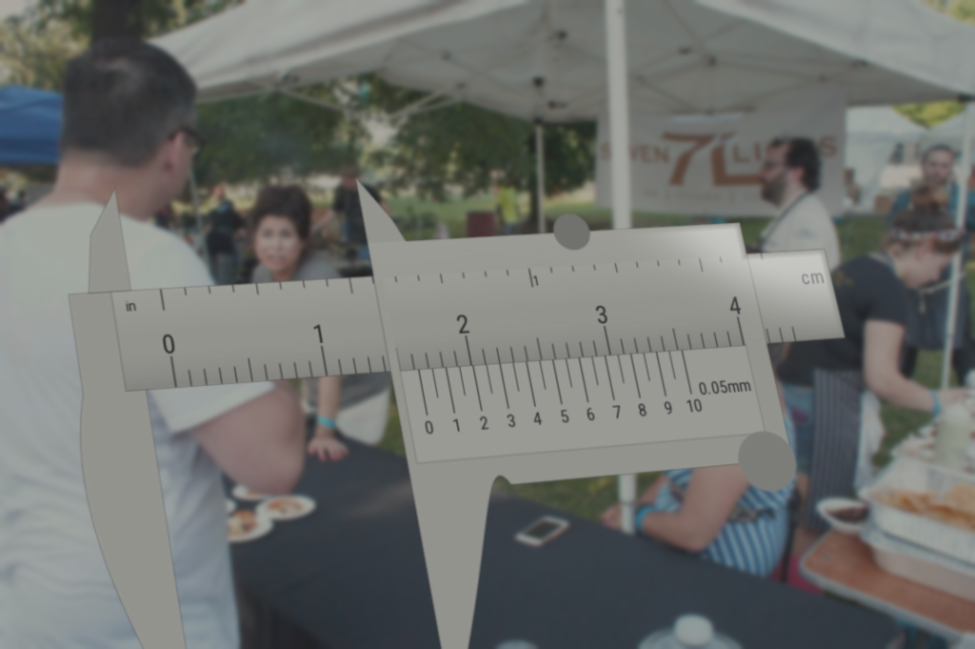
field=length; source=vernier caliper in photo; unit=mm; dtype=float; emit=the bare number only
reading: 16.3
